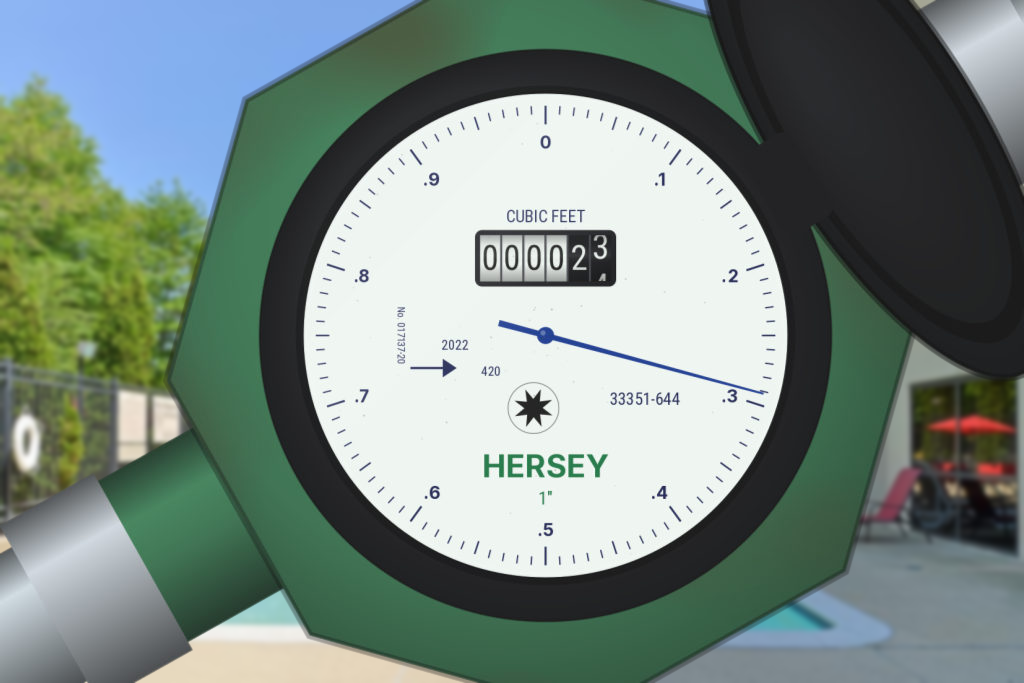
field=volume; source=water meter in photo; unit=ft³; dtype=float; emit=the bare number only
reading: 23.29
